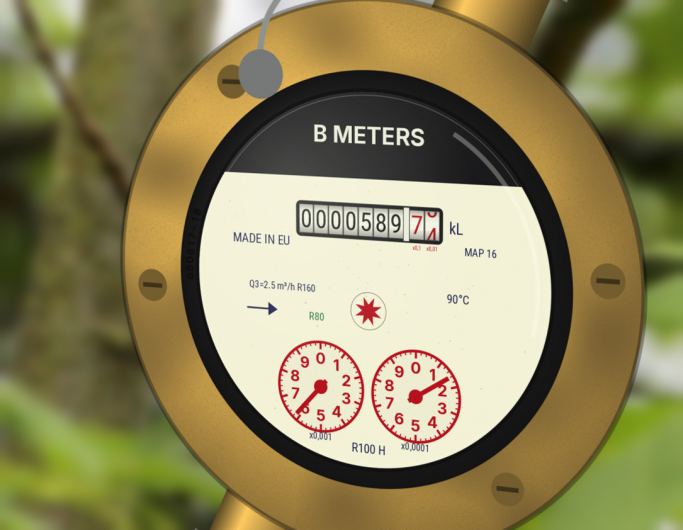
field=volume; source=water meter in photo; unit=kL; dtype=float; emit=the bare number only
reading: 589.7361
